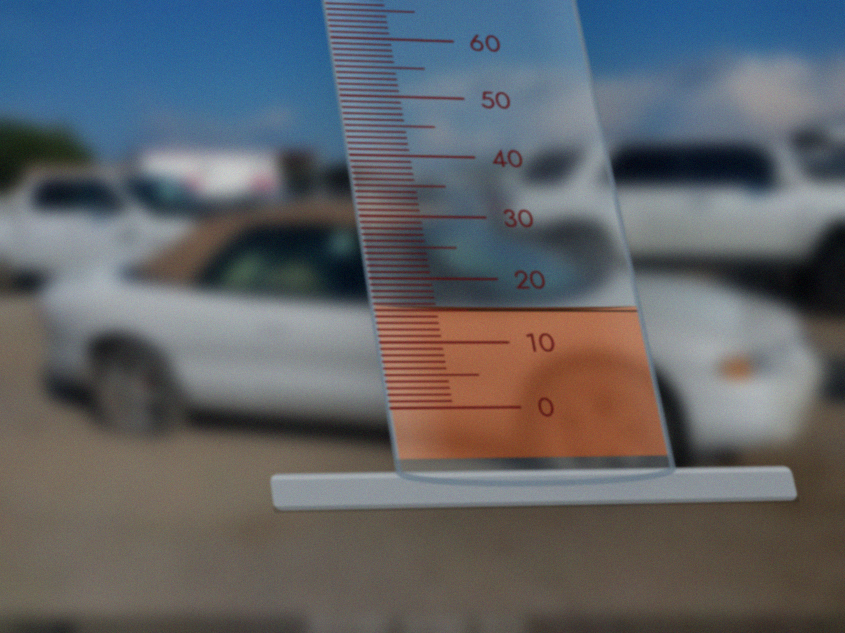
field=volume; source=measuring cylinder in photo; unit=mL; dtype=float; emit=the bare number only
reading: 15
